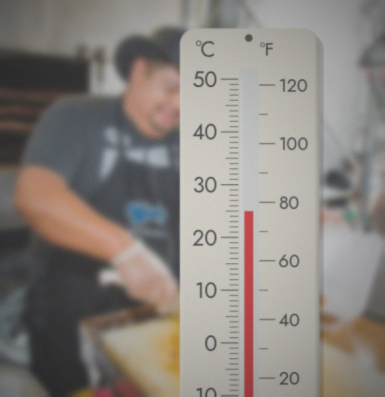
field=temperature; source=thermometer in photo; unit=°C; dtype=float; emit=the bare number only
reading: 25
